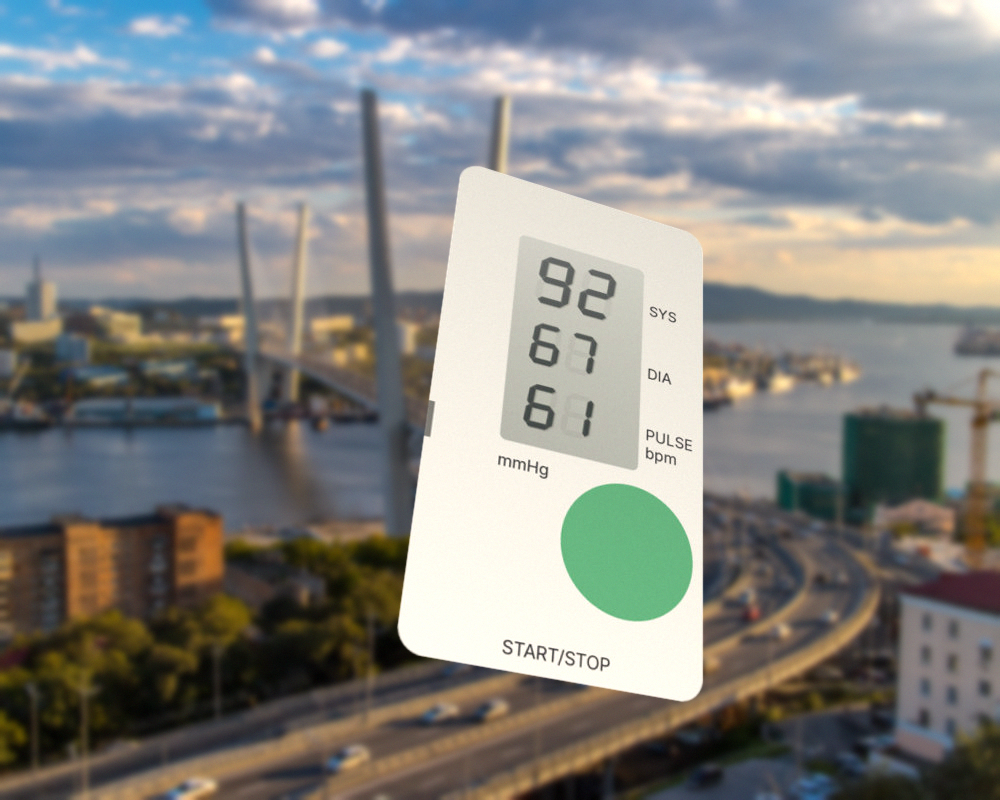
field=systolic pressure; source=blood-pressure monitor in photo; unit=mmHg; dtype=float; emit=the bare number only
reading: 92
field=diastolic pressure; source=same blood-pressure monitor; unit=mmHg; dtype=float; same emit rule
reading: 67
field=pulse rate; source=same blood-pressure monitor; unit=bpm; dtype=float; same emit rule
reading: 61
